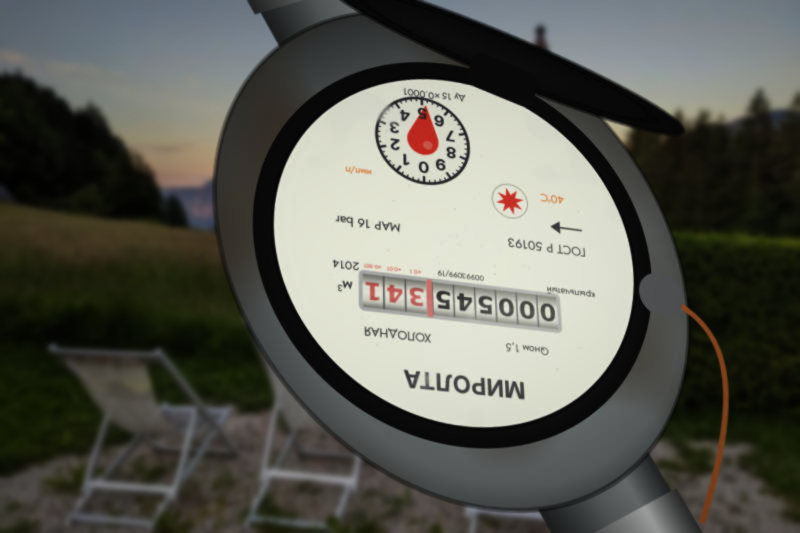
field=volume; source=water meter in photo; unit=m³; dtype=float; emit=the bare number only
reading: 545.3415
